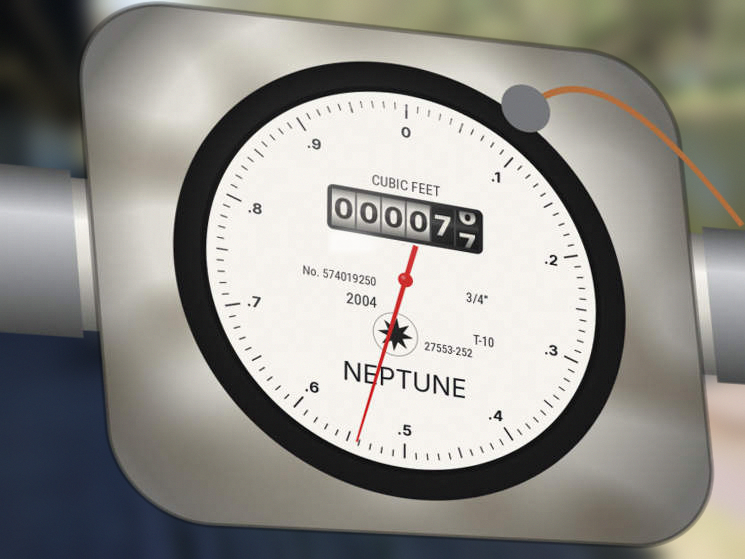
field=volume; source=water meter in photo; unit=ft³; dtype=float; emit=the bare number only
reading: 76.54
